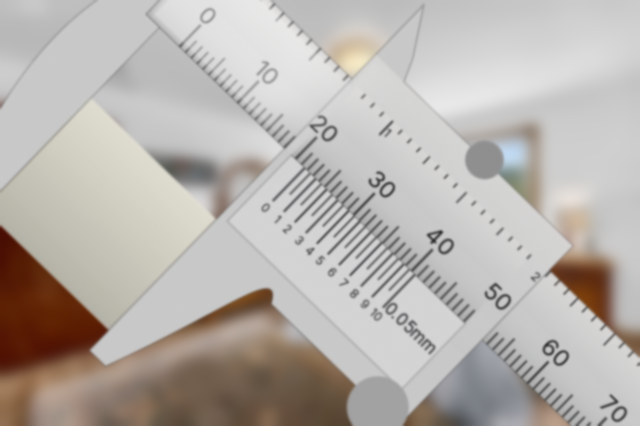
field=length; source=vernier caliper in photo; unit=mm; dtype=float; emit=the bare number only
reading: 21.6
